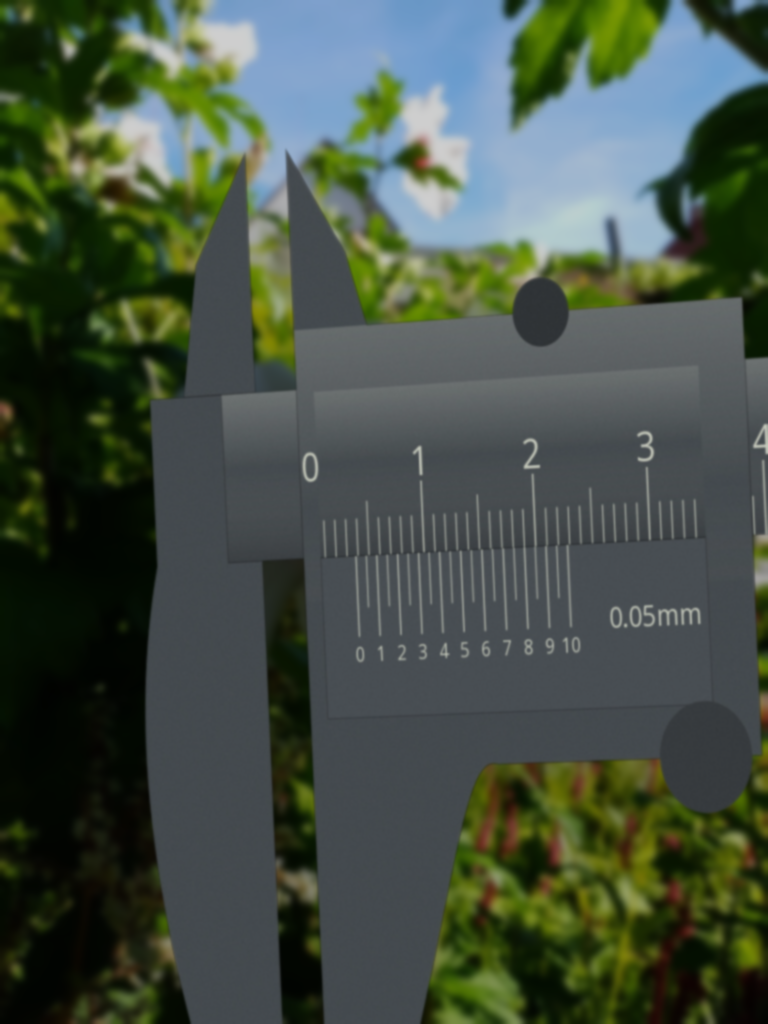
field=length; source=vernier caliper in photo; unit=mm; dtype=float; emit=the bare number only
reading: 3.8
